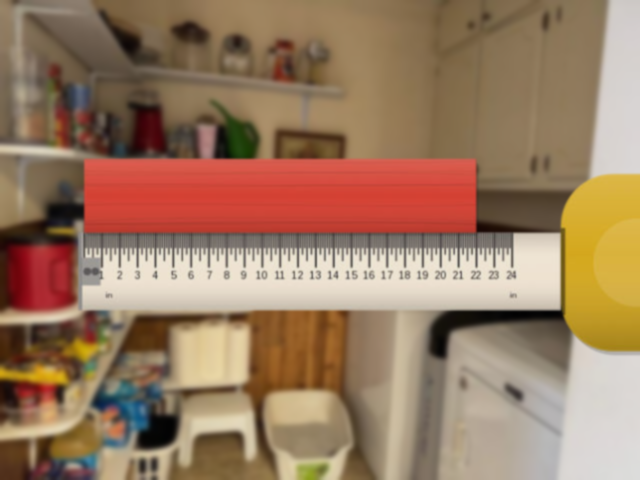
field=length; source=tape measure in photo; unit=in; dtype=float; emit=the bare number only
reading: 22
